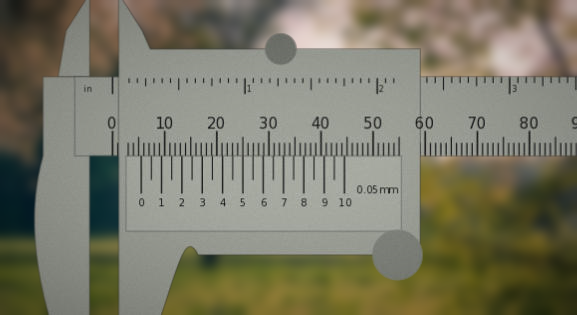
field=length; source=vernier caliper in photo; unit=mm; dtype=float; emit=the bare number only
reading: 5.5
